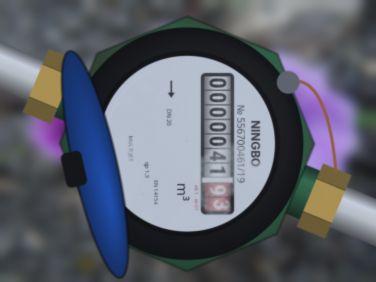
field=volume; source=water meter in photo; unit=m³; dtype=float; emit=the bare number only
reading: 41.93
